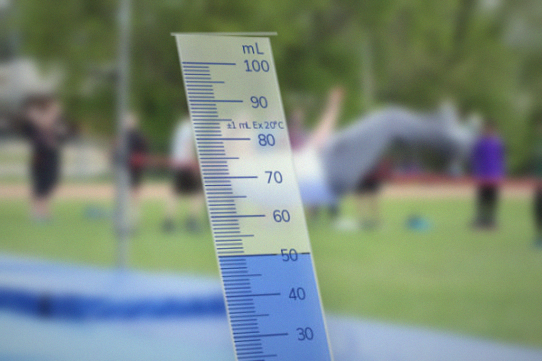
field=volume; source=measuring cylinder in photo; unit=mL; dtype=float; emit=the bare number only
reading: 50
